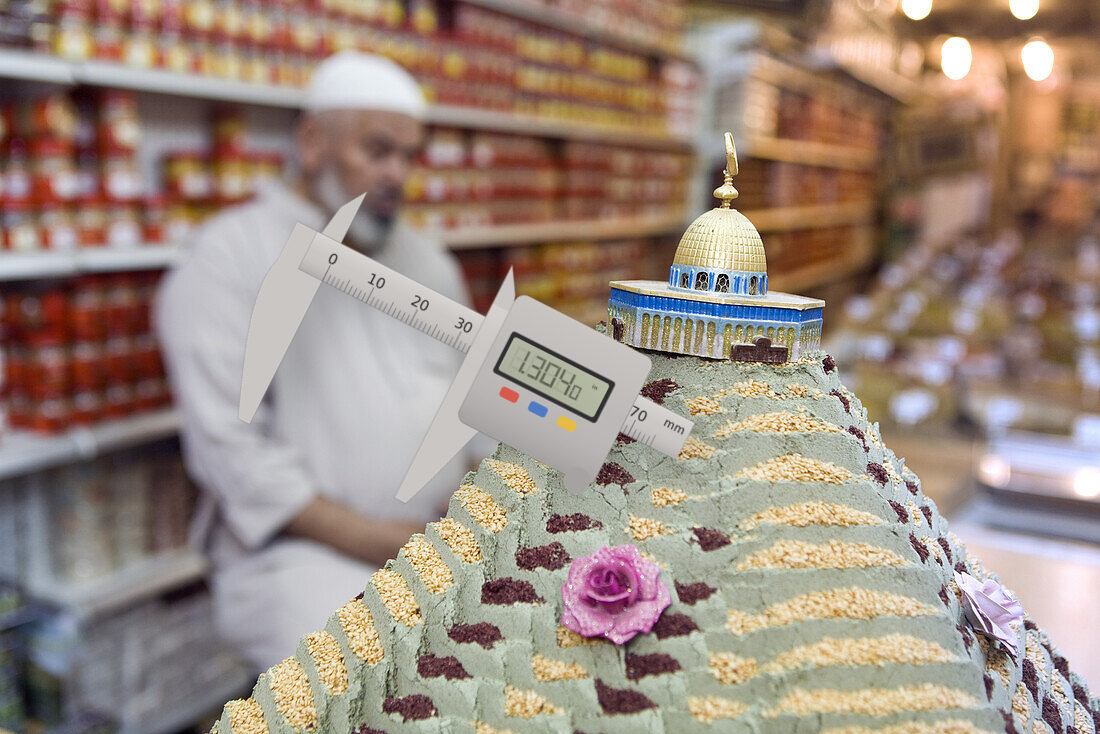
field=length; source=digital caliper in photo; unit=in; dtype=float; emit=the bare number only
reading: 1.3040
